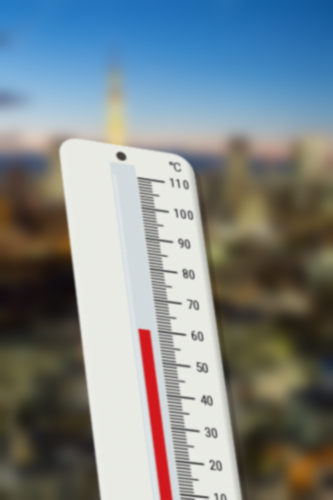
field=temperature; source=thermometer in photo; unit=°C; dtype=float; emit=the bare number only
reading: 60
